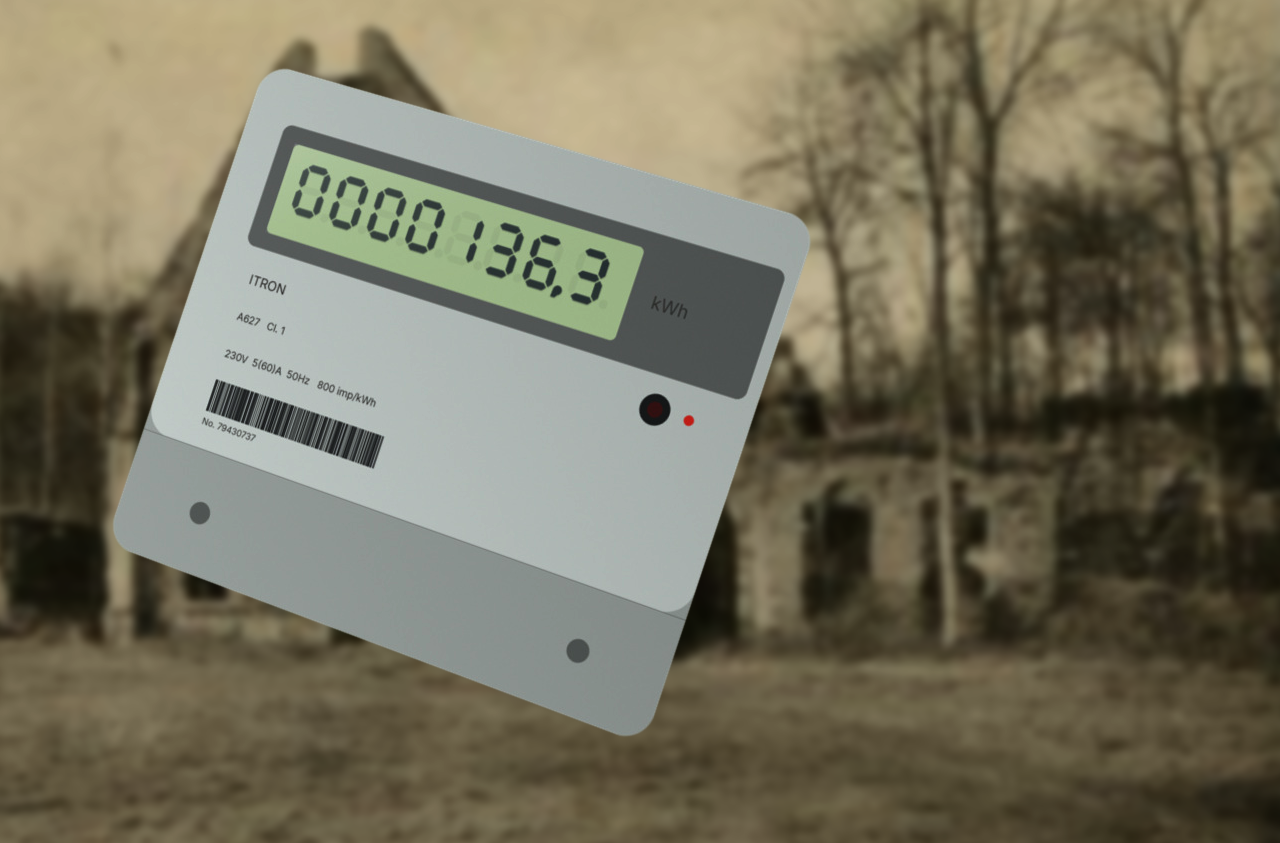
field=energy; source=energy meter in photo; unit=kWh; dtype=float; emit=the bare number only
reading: 136.3
